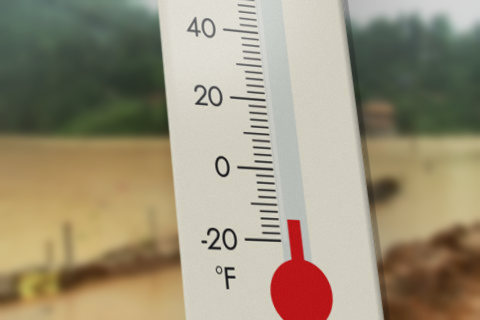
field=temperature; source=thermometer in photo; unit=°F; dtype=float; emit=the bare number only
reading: -14
